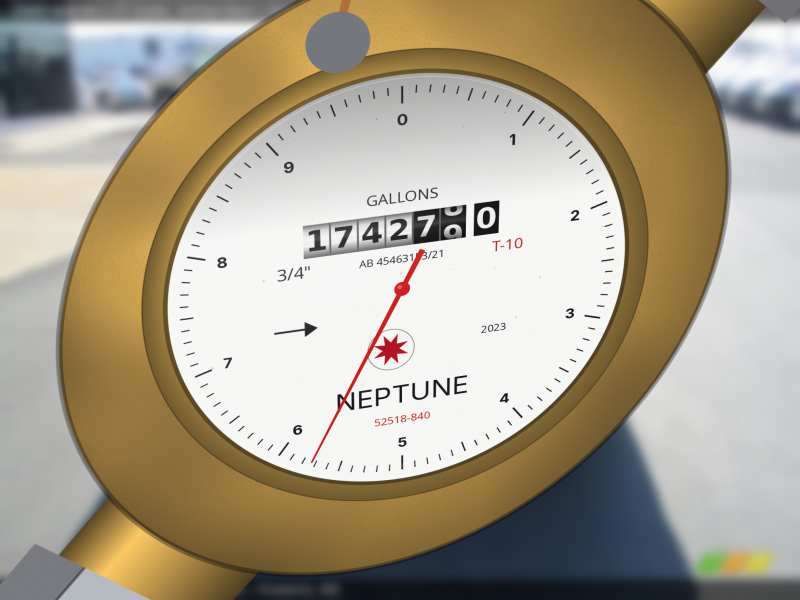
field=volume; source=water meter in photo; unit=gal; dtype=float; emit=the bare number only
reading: 1742785.7
